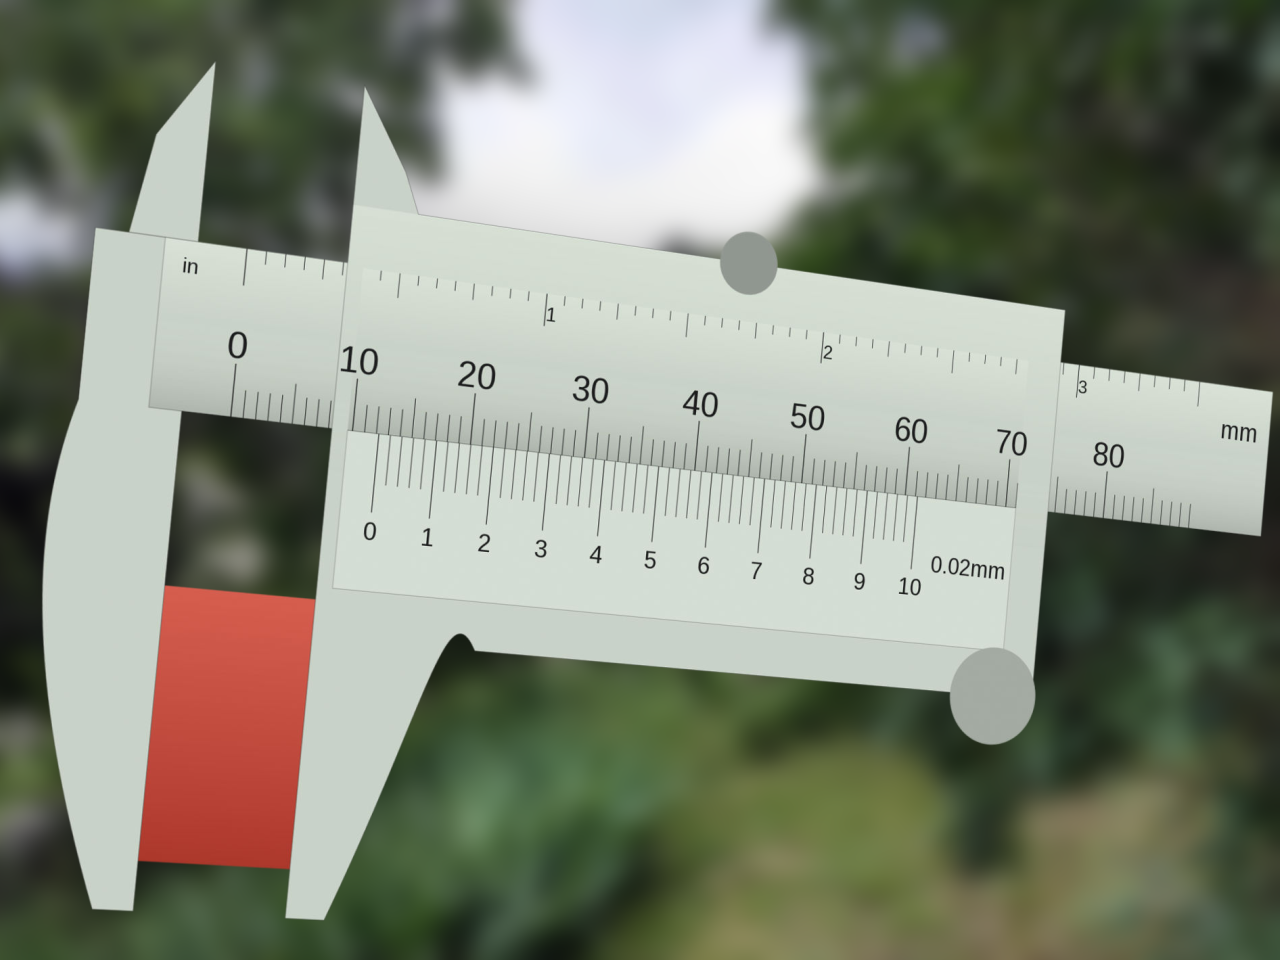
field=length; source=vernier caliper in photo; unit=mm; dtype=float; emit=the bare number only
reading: 12.2
